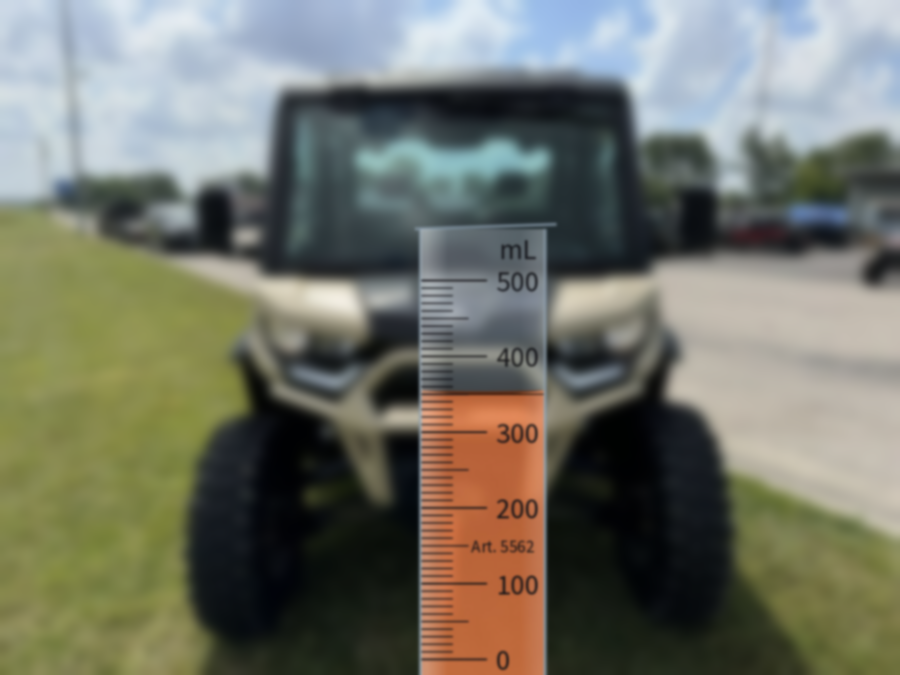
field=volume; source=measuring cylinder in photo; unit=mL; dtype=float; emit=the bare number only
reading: 350
